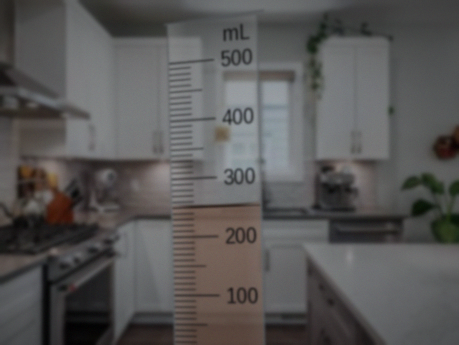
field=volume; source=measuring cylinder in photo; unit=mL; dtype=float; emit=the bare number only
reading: 250
